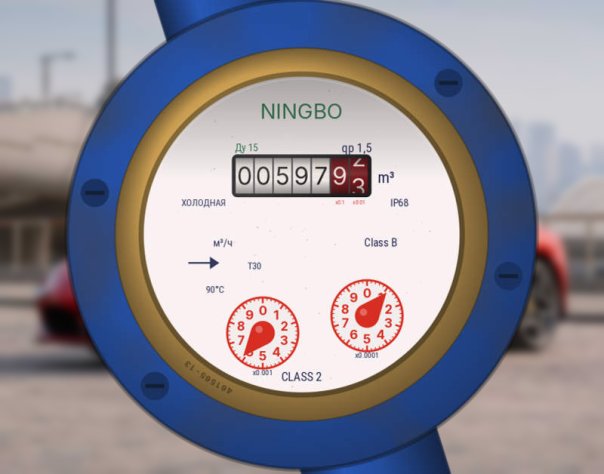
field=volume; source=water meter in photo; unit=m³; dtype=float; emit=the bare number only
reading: 597.9261
